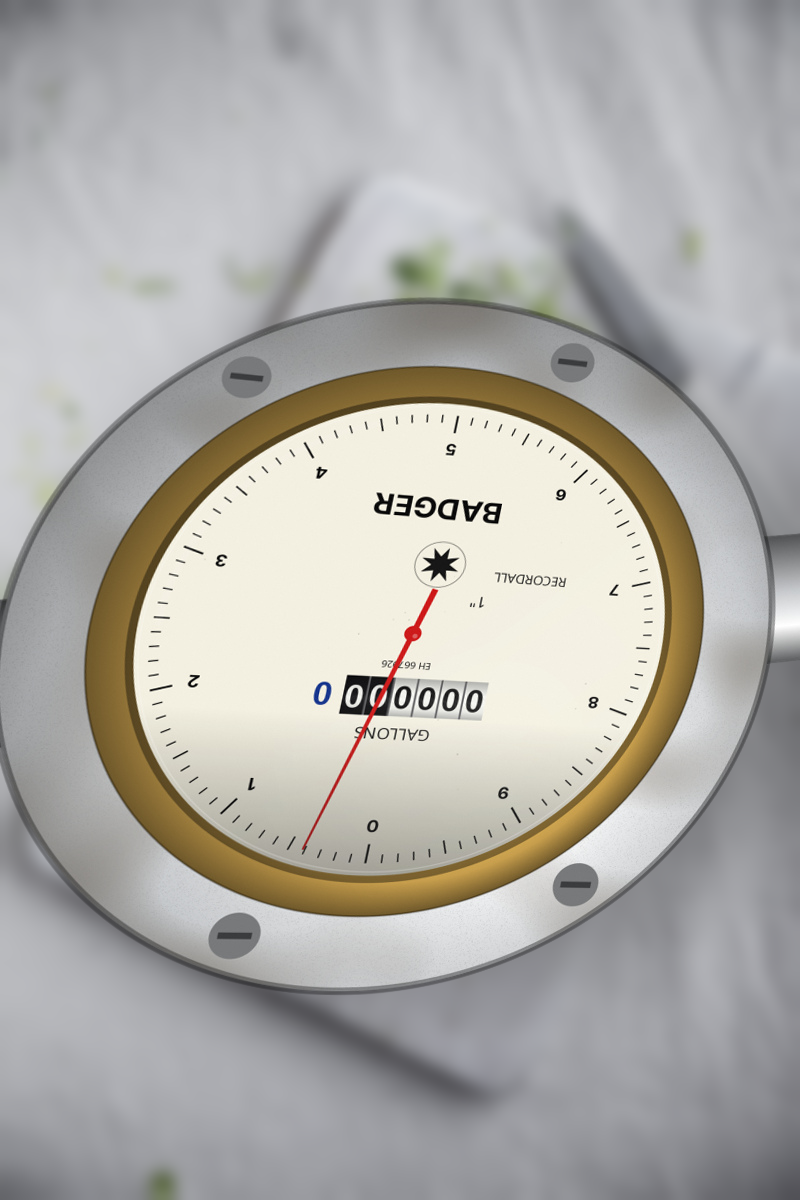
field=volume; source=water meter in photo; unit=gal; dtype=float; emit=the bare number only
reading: 0.4
